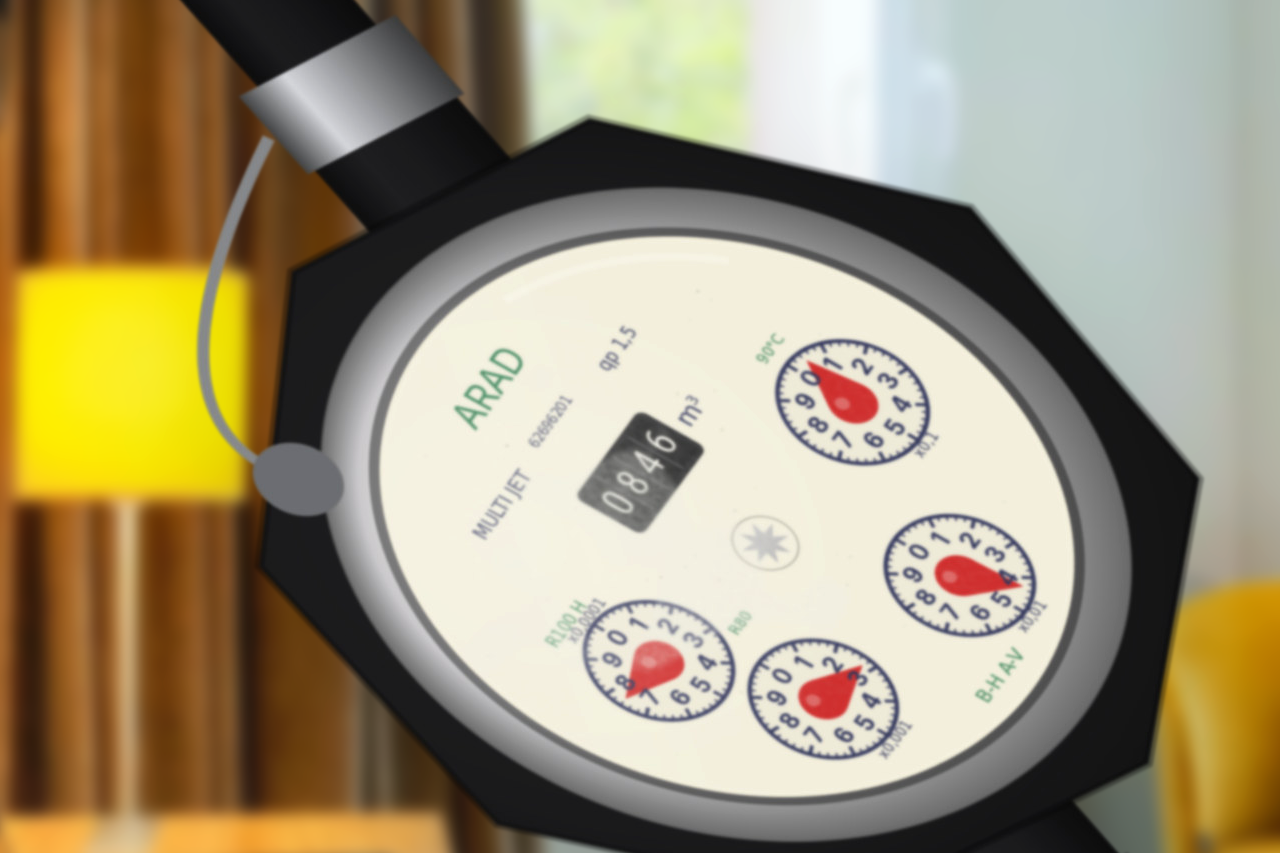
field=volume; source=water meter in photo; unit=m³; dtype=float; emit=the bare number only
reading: 846.0427
